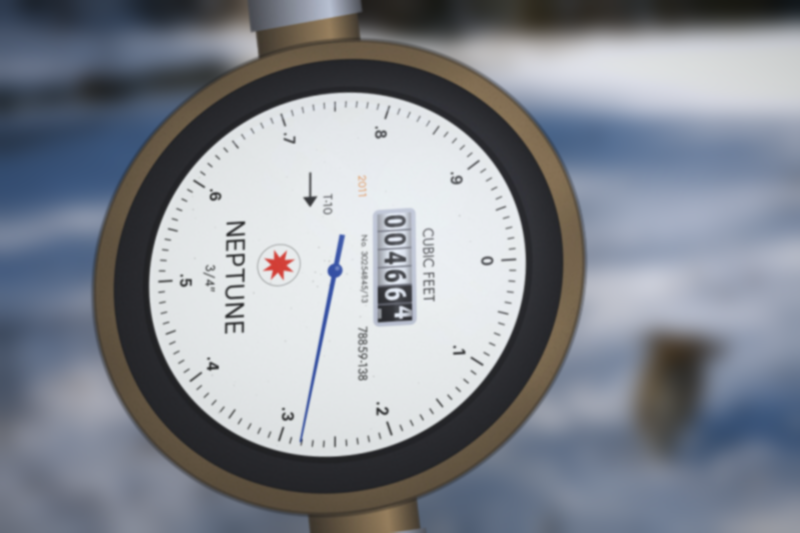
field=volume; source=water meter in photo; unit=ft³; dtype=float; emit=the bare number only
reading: 4664.28
